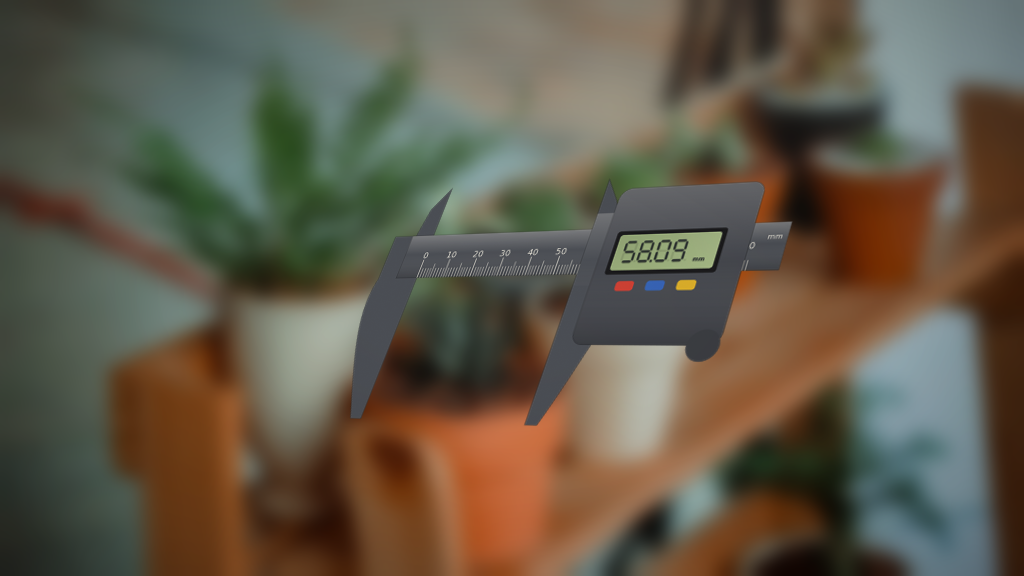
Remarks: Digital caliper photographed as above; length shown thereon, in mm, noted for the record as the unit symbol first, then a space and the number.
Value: mm 58.09
